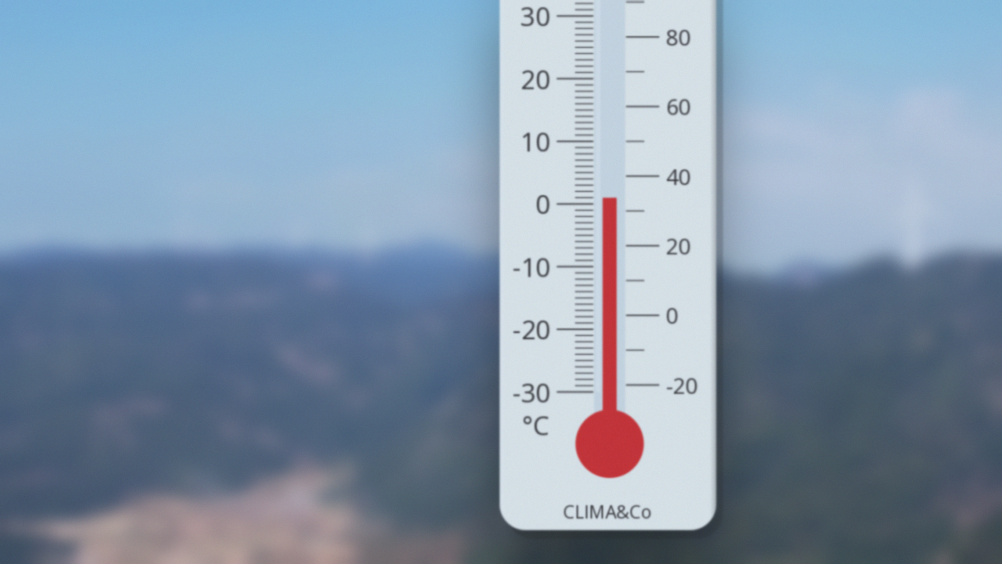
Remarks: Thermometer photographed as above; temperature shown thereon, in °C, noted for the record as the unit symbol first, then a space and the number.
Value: °C 1
